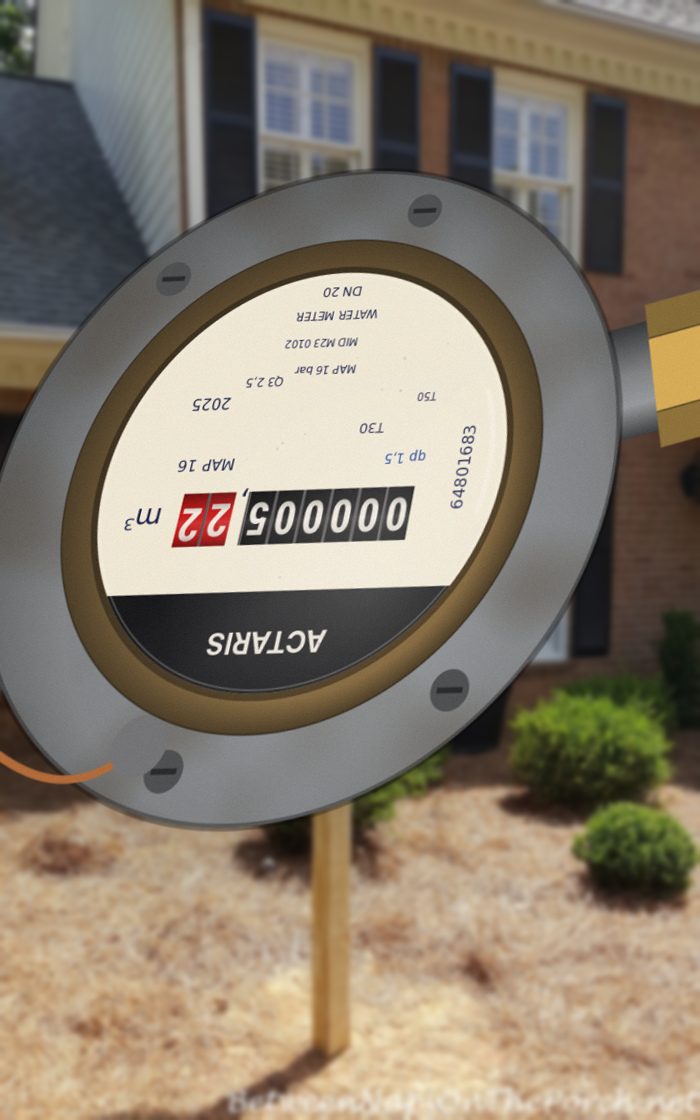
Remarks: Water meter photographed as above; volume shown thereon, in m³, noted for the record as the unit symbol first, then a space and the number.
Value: m³ 5.22
